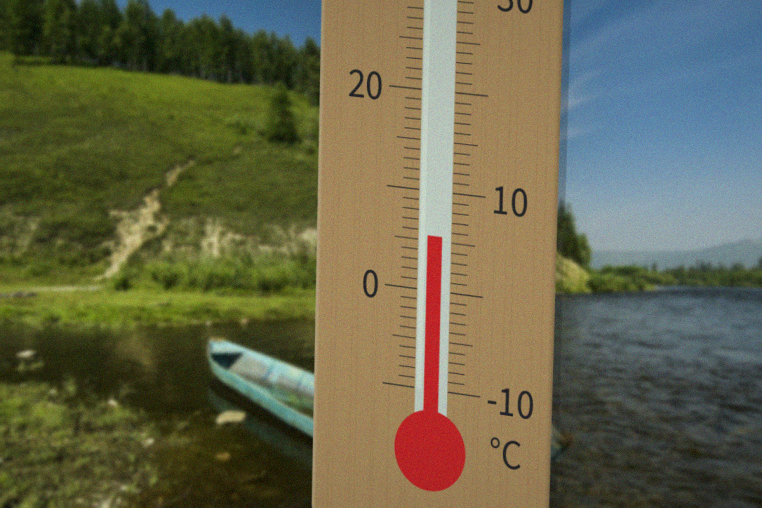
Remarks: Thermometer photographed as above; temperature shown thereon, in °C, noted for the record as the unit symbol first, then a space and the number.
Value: °C 5.5
